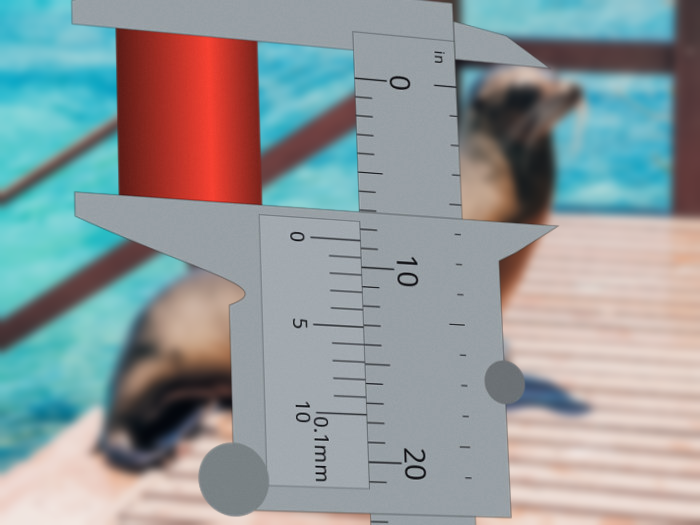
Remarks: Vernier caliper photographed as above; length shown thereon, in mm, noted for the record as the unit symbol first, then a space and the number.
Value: mm 8.6
